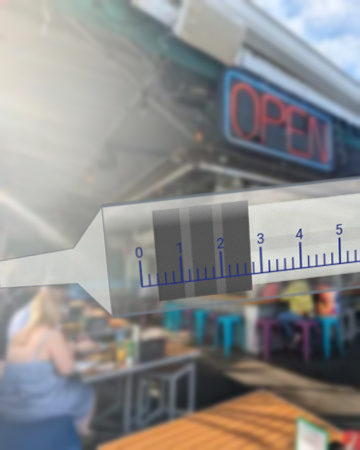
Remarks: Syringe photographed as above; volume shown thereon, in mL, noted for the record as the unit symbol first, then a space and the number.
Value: mL 0.4
